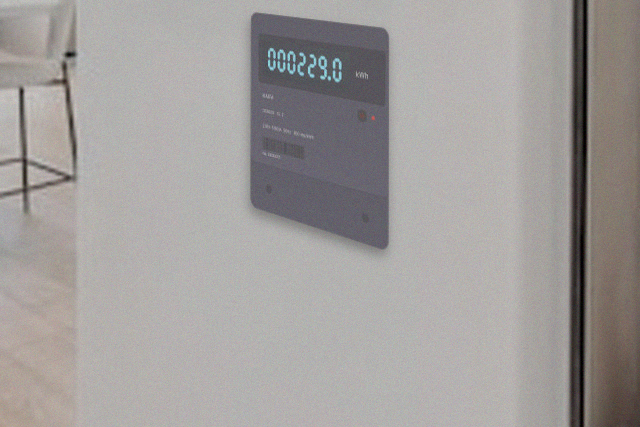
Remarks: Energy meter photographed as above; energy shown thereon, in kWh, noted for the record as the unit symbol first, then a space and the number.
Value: kWh 229.0
